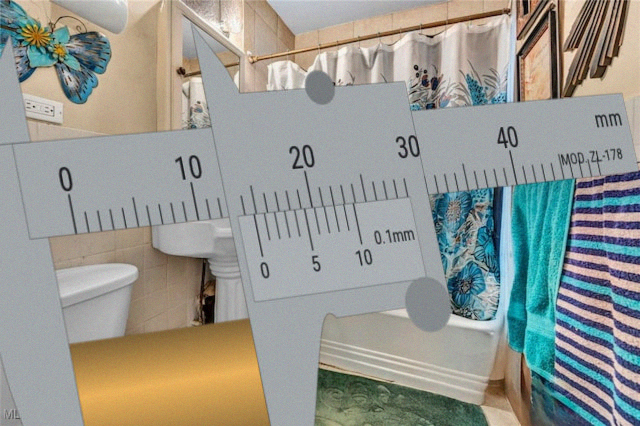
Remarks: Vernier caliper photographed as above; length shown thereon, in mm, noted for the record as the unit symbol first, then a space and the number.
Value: mm 14.8
